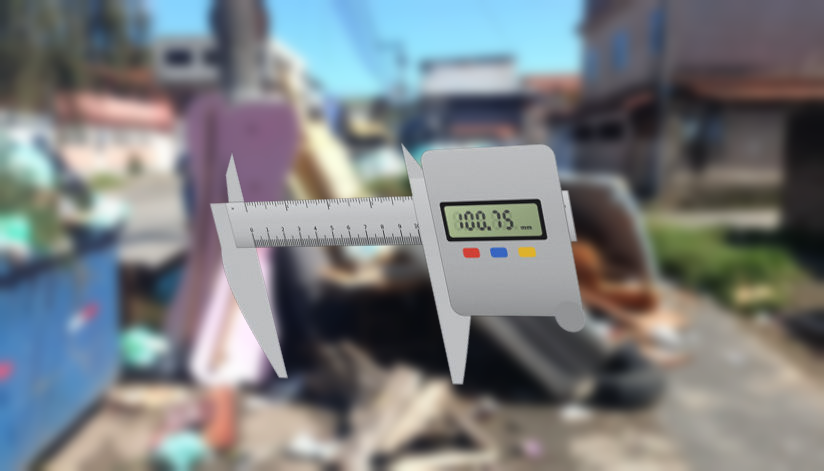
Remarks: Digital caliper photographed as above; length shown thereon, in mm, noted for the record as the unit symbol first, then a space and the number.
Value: mm 100.75
